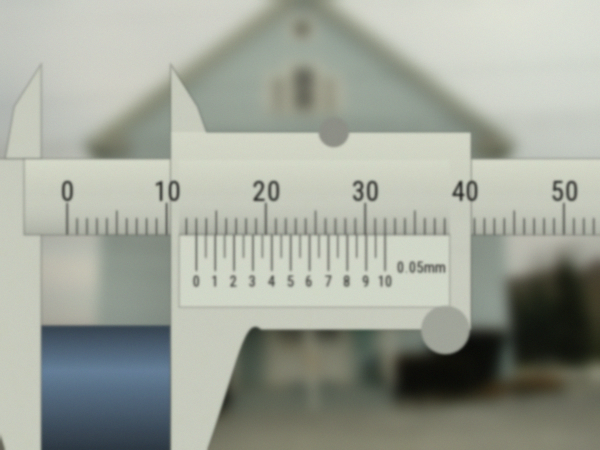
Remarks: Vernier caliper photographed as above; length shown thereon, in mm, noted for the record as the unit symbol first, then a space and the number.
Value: mm 13.0
